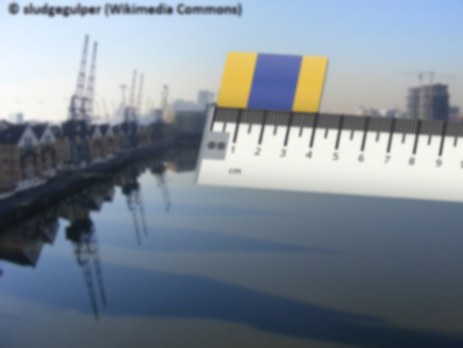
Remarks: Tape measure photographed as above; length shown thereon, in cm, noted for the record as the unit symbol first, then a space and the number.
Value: cm 4
